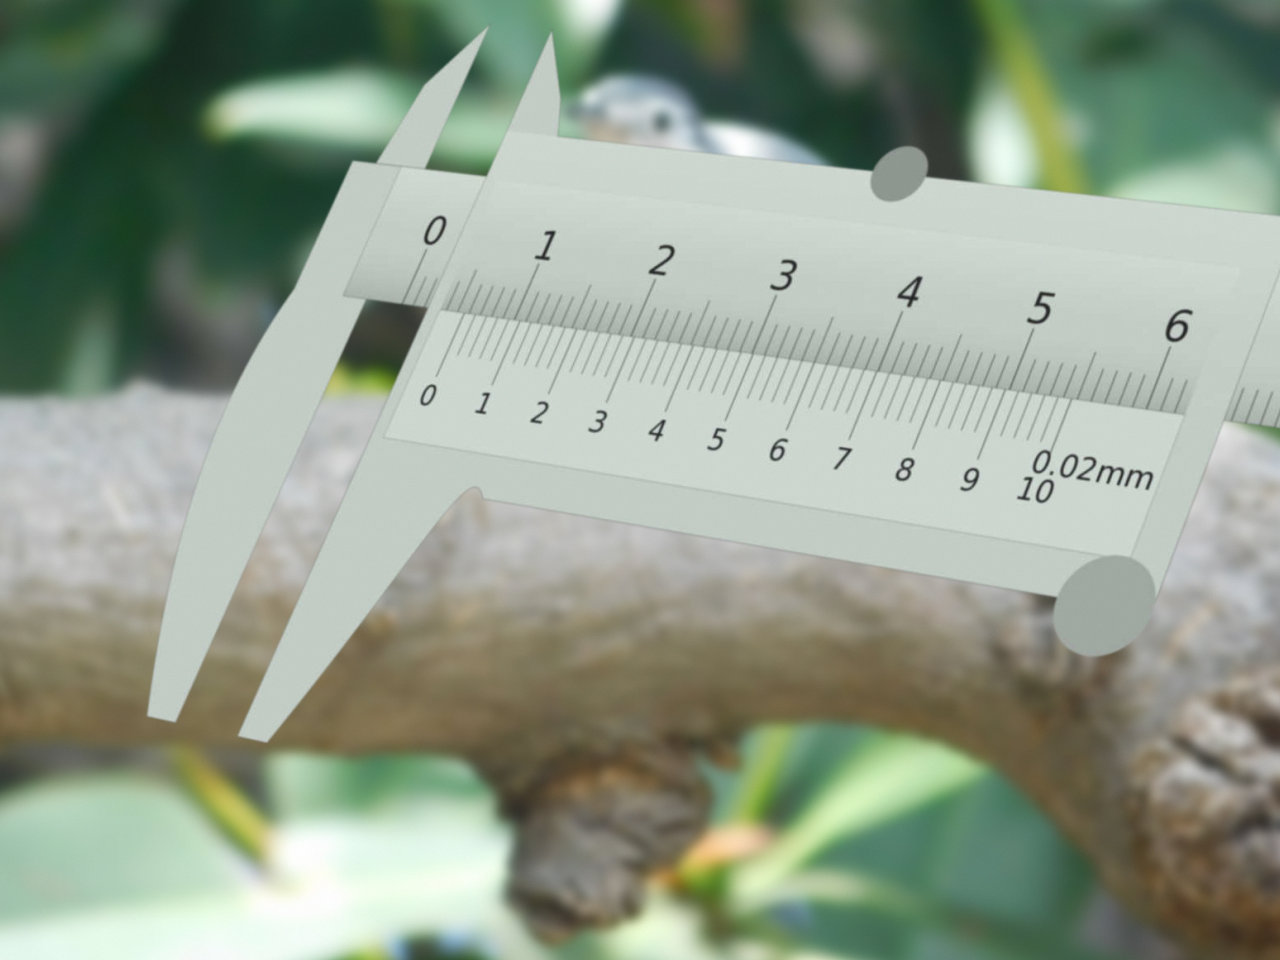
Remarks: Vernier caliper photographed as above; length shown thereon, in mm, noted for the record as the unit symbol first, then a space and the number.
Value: mm 5.6
